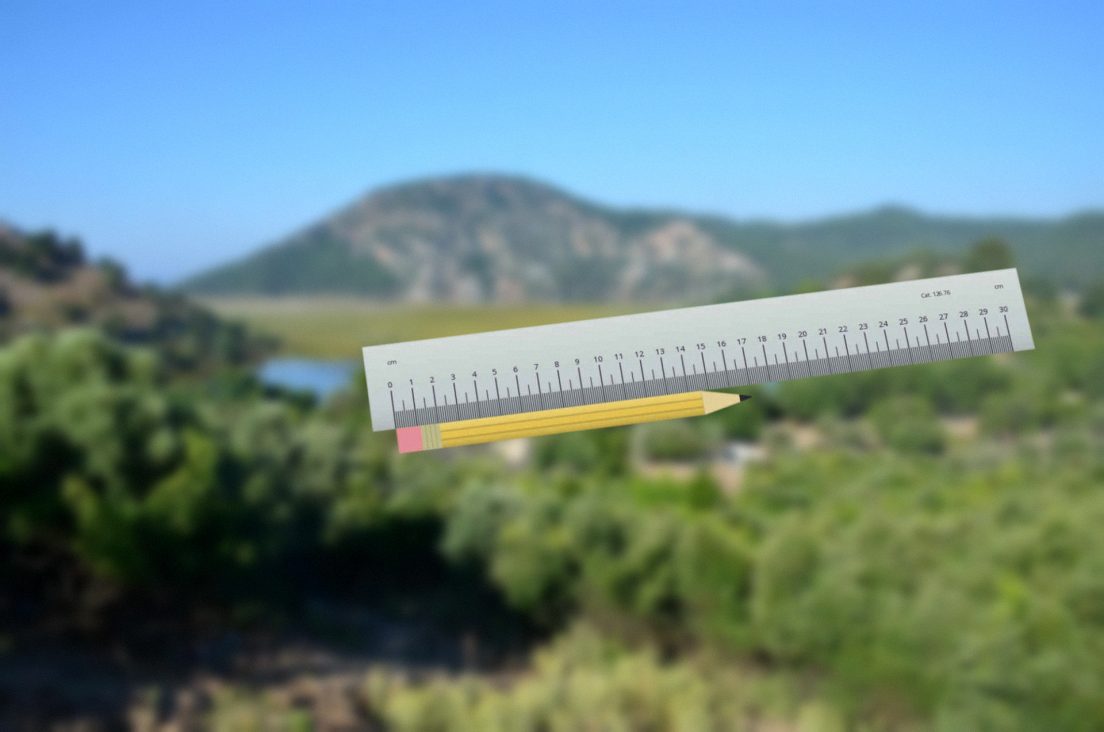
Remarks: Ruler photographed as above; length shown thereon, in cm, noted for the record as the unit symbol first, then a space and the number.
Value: cm 17
